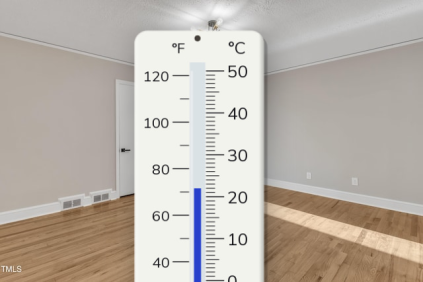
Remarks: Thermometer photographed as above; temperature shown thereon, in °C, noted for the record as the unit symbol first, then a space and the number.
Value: °C 22
